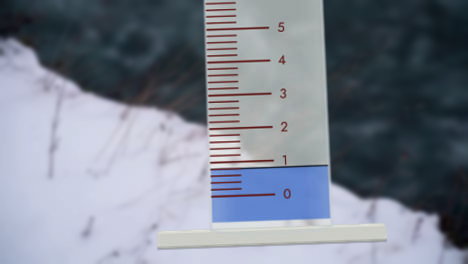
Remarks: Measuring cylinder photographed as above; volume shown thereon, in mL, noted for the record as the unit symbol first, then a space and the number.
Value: mL 0.8
